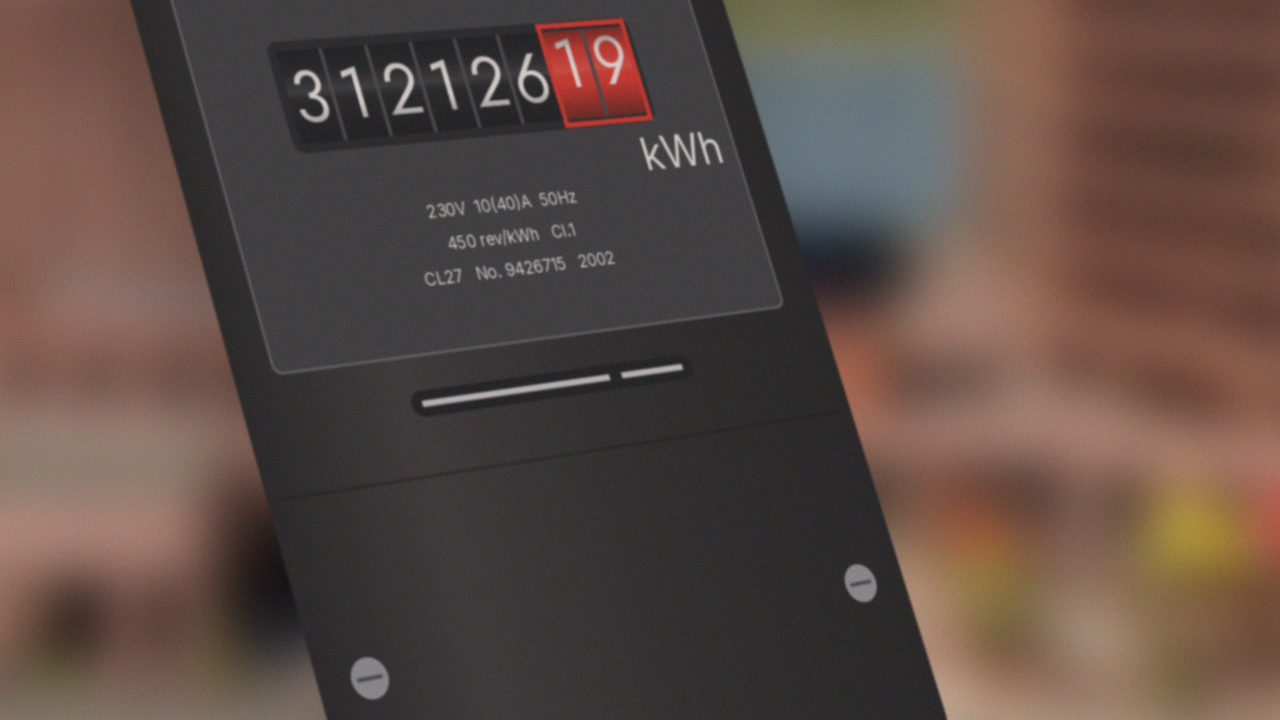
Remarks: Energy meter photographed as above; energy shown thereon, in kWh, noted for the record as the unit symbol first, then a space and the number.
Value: kWh 312126.19
